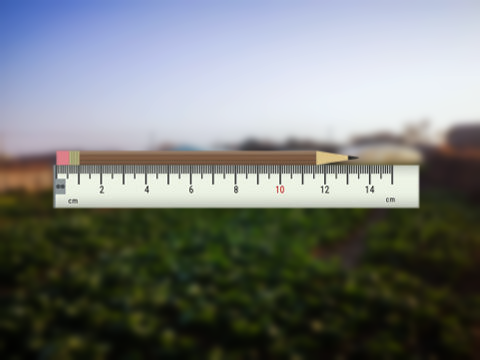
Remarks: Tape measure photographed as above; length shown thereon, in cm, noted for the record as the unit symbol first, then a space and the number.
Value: cm 13.5
